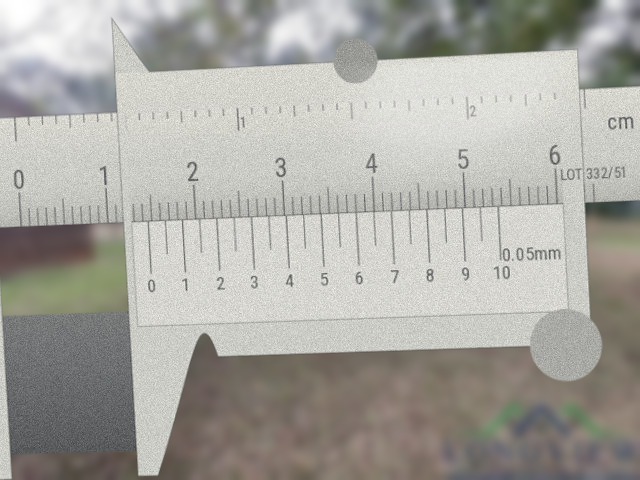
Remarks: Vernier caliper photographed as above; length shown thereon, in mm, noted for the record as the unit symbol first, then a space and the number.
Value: mm 14.6
